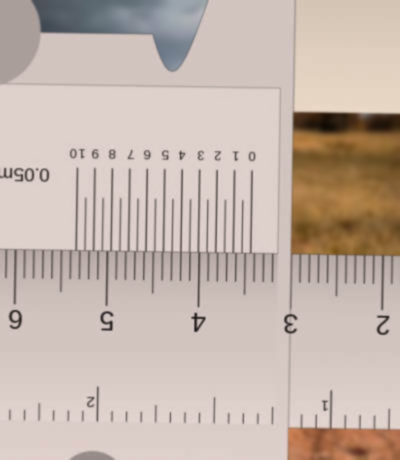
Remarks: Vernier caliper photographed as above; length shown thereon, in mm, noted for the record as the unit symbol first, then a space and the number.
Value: mm 34.4
